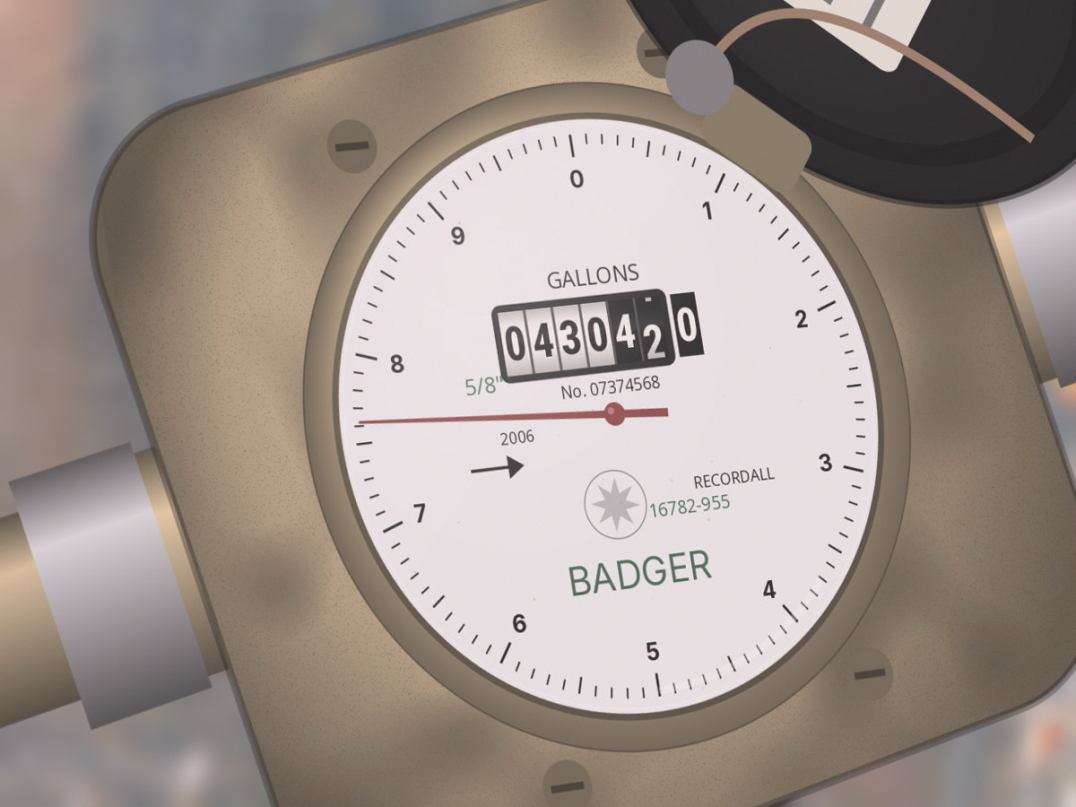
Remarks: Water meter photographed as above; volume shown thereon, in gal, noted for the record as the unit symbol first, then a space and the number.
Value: gal 430417.6
